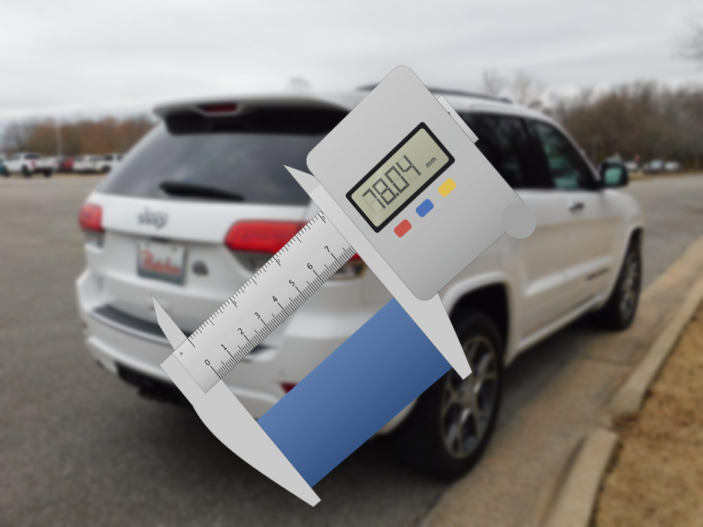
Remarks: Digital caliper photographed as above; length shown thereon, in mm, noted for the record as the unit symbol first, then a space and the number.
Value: mm 78.04
